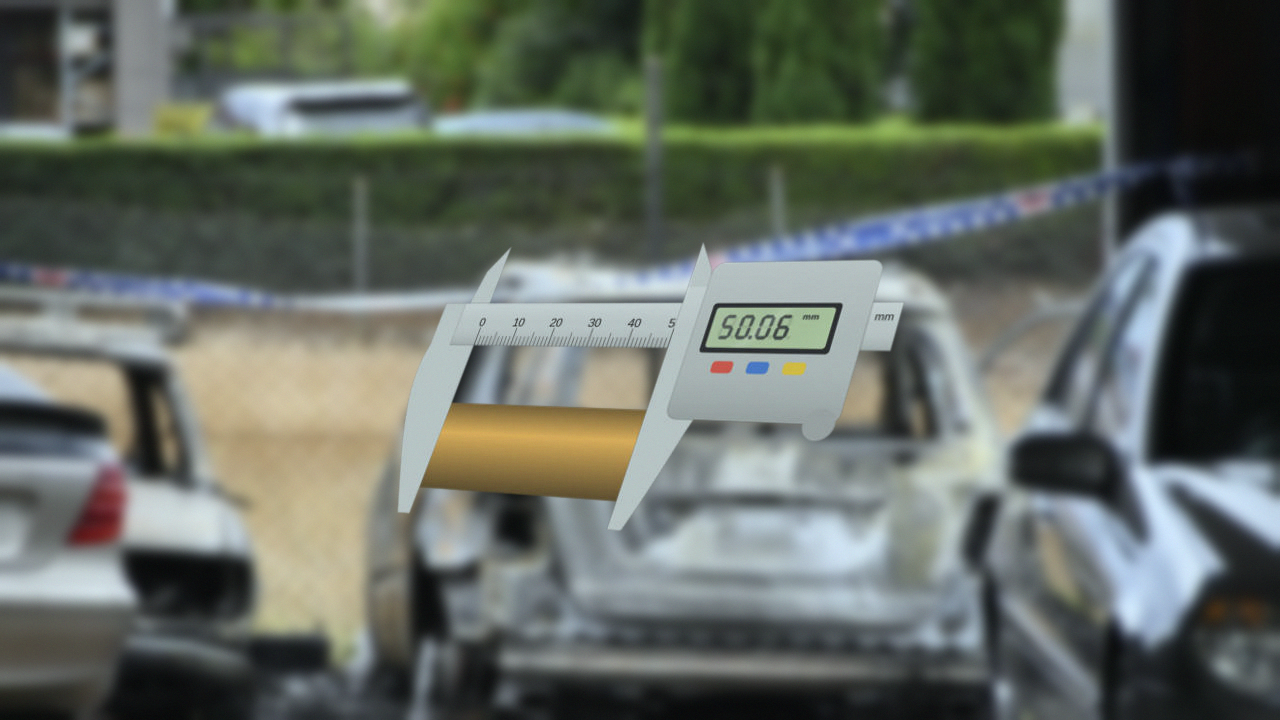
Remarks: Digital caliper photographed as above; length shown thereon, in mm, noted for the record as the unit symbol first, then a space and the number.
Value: mm 50.06
